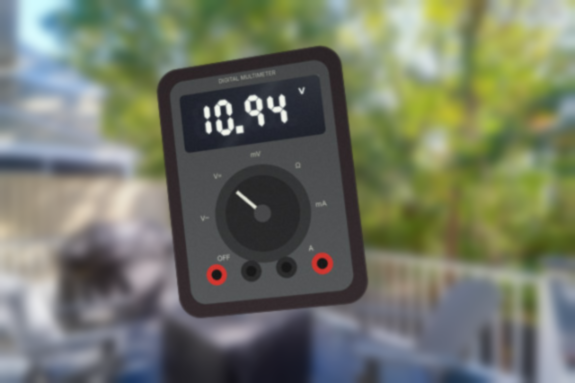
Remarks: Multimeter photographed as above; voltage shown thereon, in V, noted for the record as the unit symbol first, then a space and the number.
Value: V 10.94
